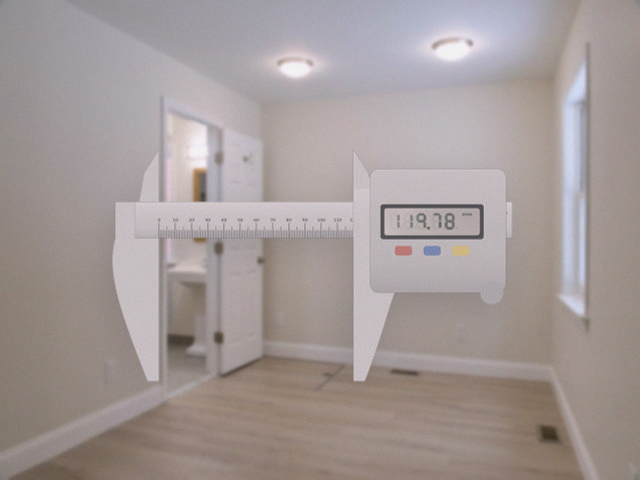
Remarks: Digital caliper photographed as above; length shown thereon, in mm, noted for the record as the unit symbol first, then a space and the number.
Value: mm 119.78
